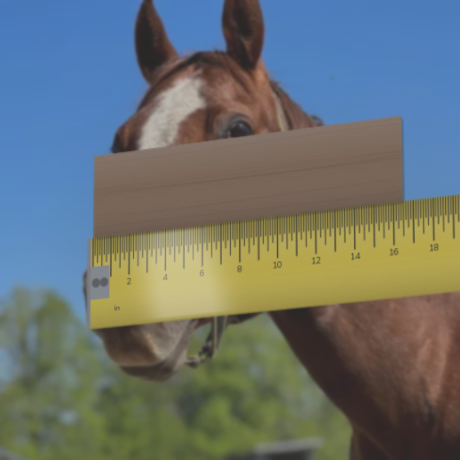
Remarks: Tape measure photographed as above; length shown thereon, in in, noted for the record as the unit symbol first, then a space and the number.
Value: in 16.5
